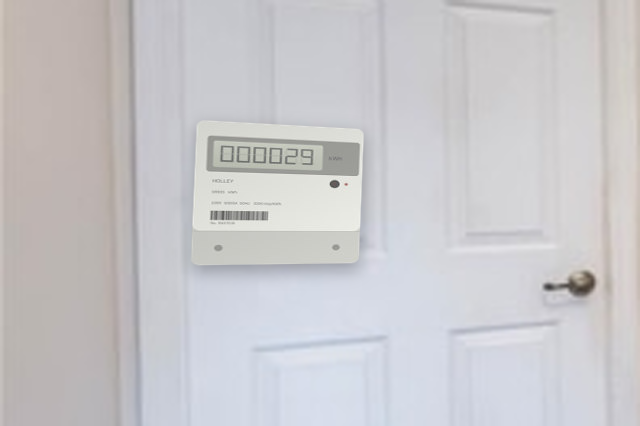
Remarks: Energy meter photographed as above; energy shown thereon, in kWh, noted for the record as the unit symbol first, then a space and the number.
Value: kWh 29
